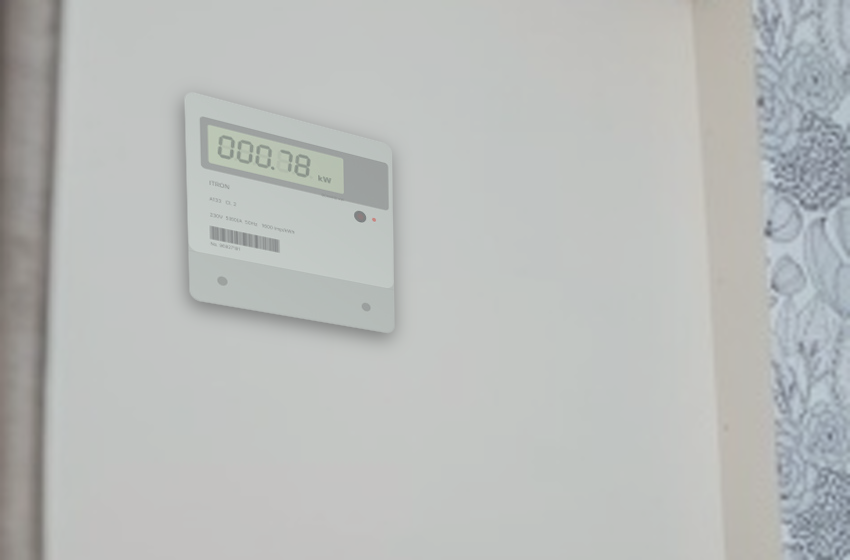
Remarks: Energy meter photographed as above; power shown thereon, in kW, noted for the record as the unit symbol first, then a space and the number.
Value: kW 0.78
